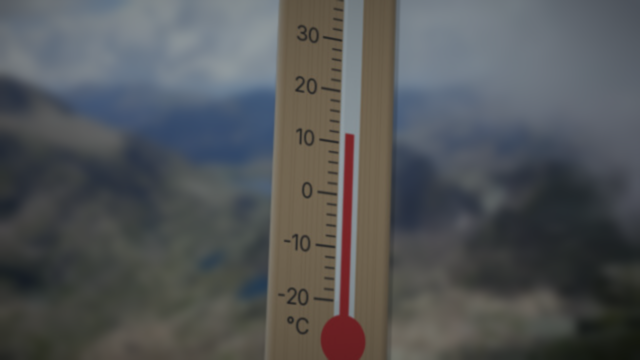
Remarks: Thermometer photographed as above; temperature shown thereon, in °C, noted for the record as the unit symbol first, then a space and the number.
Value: °C 12
